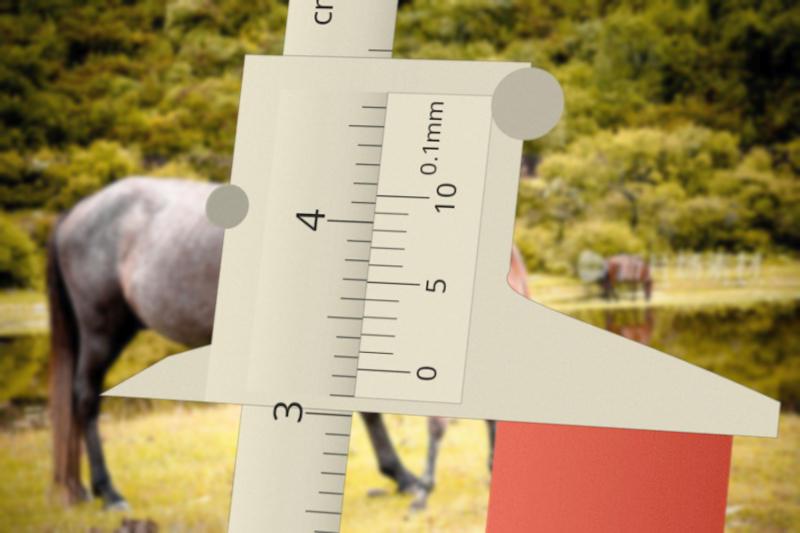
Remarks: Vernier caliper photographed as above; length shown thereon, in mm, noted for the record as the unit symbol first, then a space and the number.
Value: mm 32.4
